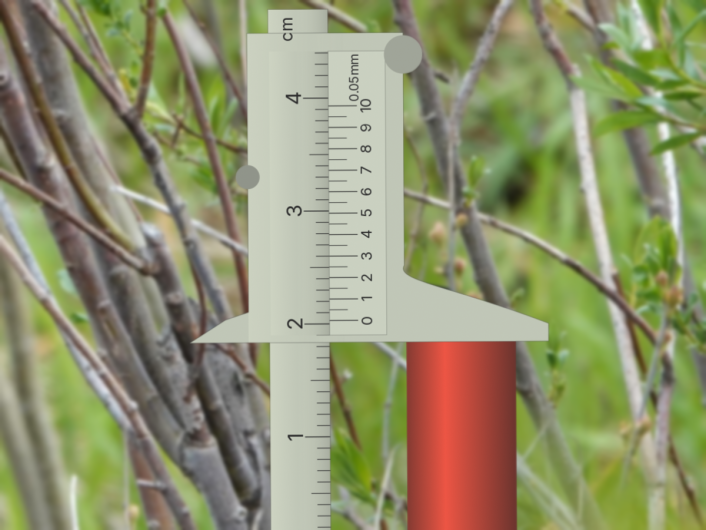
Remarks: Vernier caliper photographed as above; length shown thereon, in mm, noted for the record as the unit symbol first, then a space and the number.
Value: mm 20.3
